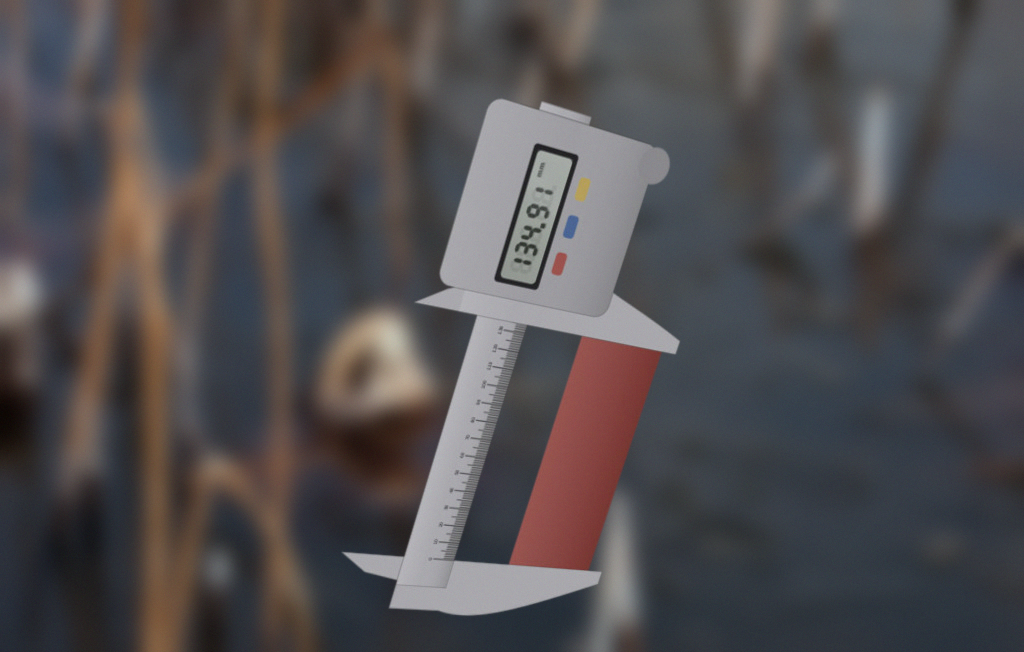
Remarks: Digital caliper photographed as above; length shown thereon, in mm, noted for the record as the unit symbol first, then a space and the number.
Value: mm 134.91
